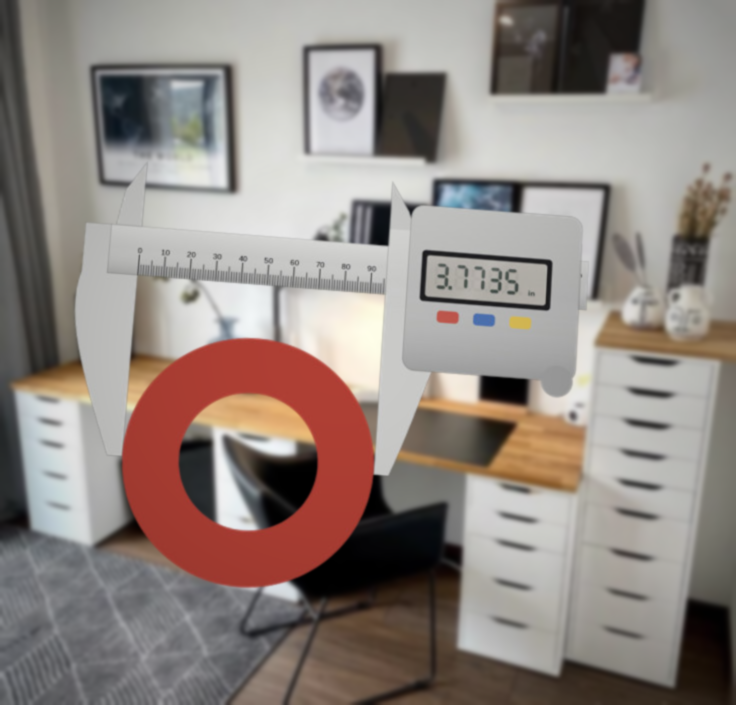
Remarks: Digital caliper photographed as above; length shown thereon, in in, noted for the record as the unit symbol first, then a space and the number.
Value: in 3.7735
